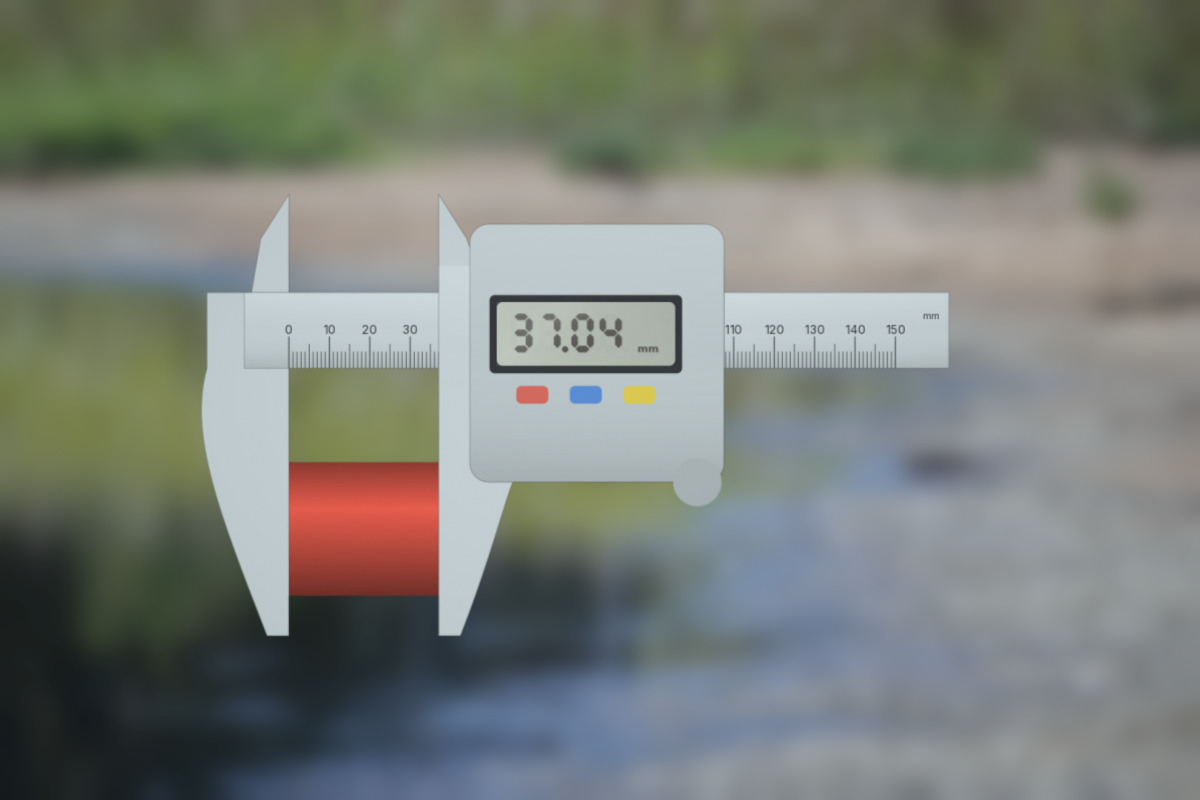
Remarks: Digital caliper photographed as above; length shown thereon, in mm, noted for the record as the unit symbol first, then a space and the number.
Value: mm 37.04
